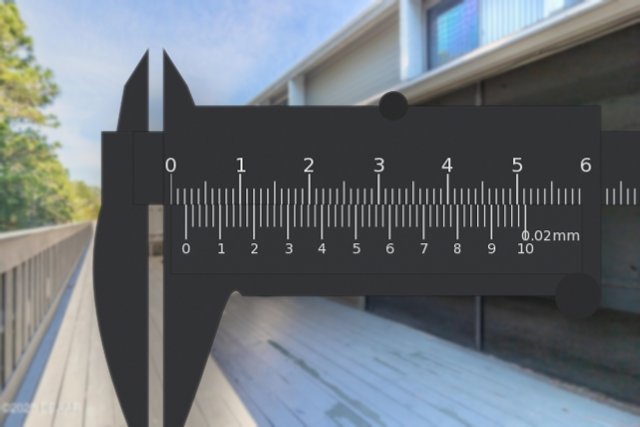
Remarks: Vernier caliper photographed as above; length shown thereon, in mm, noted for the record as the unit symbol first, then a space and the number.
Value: mm 2.2
